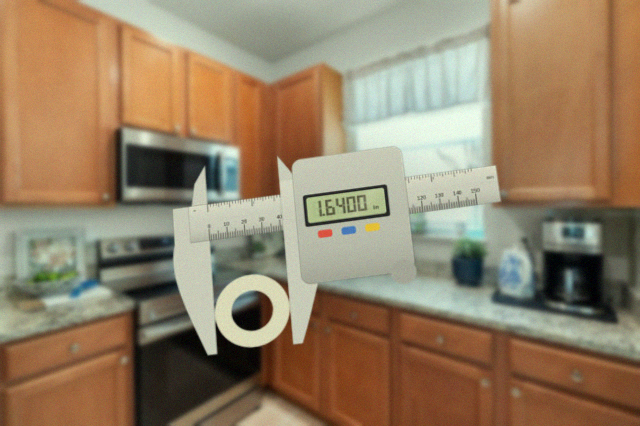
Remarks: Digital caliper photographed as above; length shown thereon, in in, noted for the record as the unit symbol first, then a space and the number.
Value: in 1.6400
